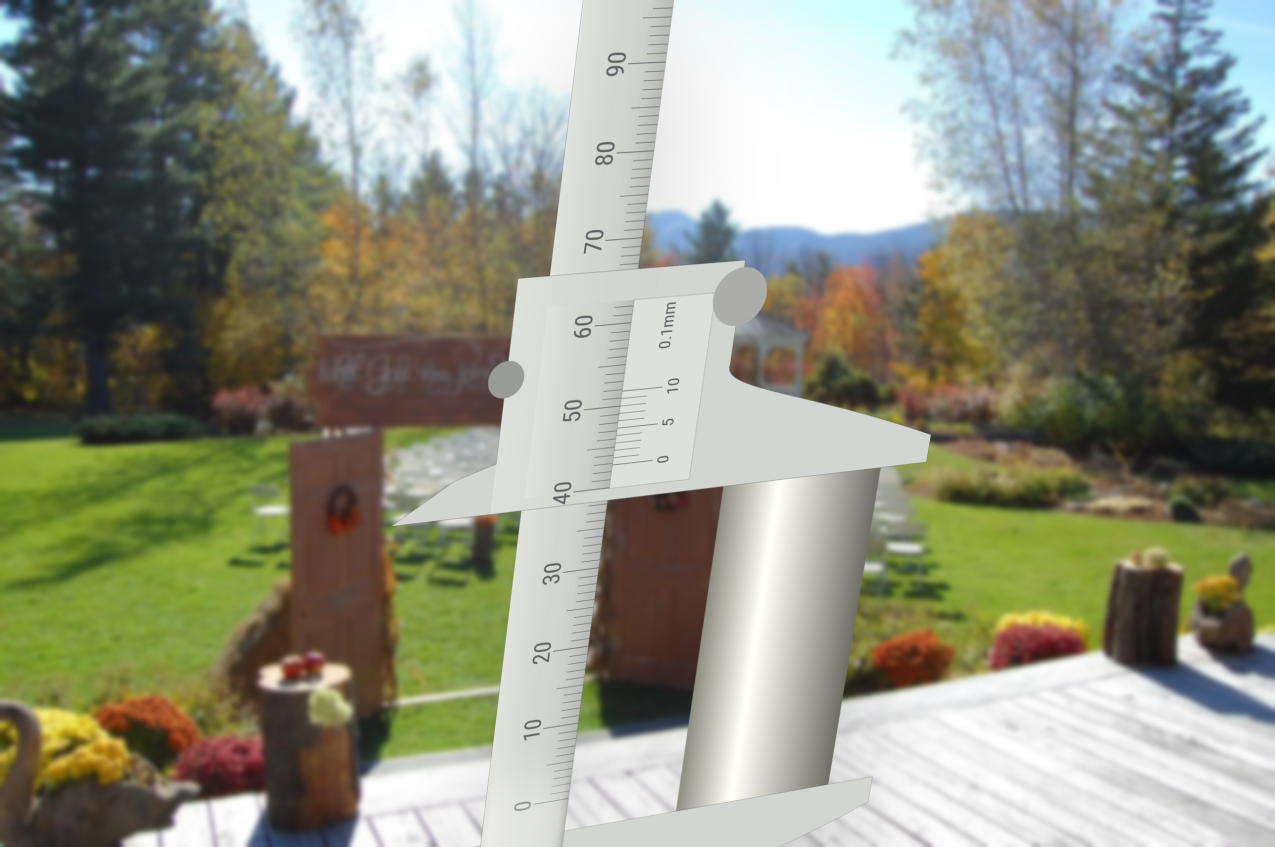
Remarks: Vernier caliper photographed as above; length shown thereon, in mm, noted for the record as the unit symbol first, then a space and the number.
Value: mm 42.8
